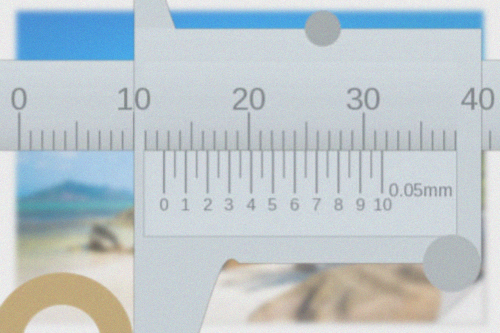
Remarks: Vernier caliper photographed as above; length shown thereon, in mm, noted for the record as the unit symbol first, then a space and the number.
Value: mm 12.6
